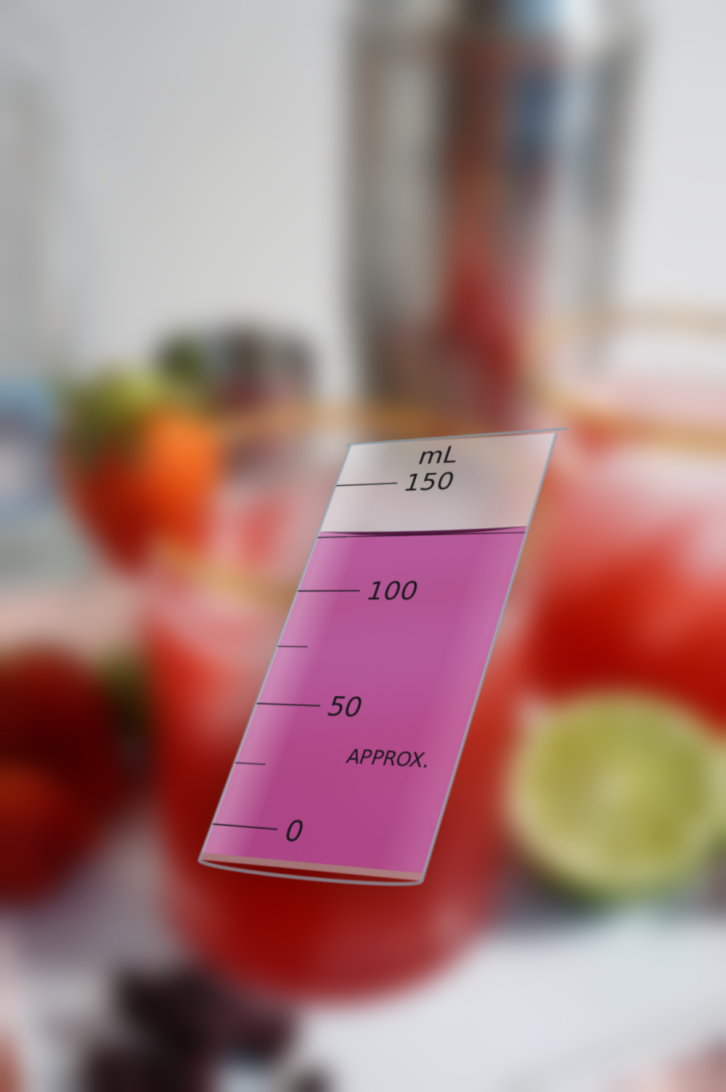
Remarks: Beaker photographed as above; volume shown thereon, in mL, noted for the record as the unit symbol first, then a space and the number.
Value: mL 125
